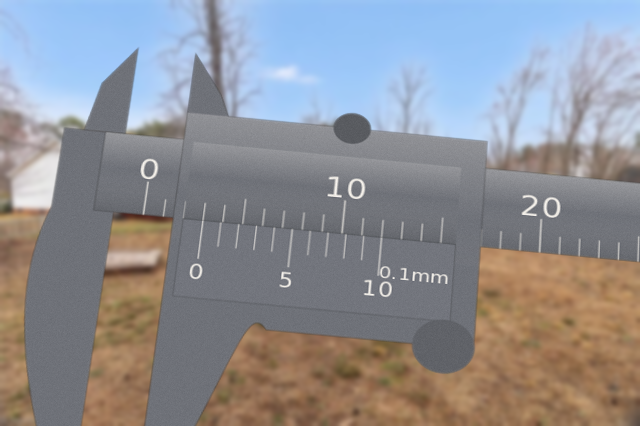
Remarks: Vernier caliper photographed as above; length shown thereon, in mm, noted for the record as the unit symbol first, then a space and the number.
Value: mm 3.0
